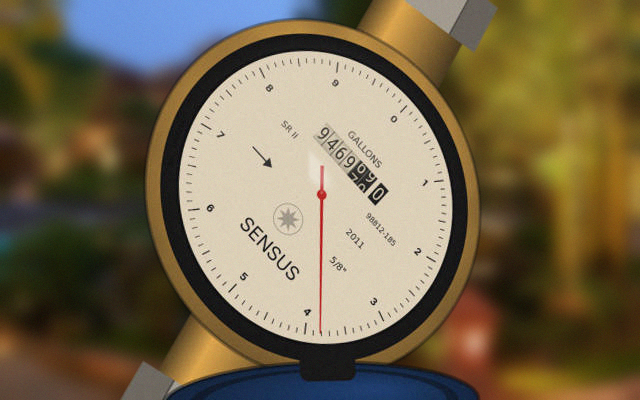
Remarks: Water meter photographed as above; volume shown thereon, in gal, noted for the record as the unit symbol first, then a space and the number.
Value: gal 9469693.8
